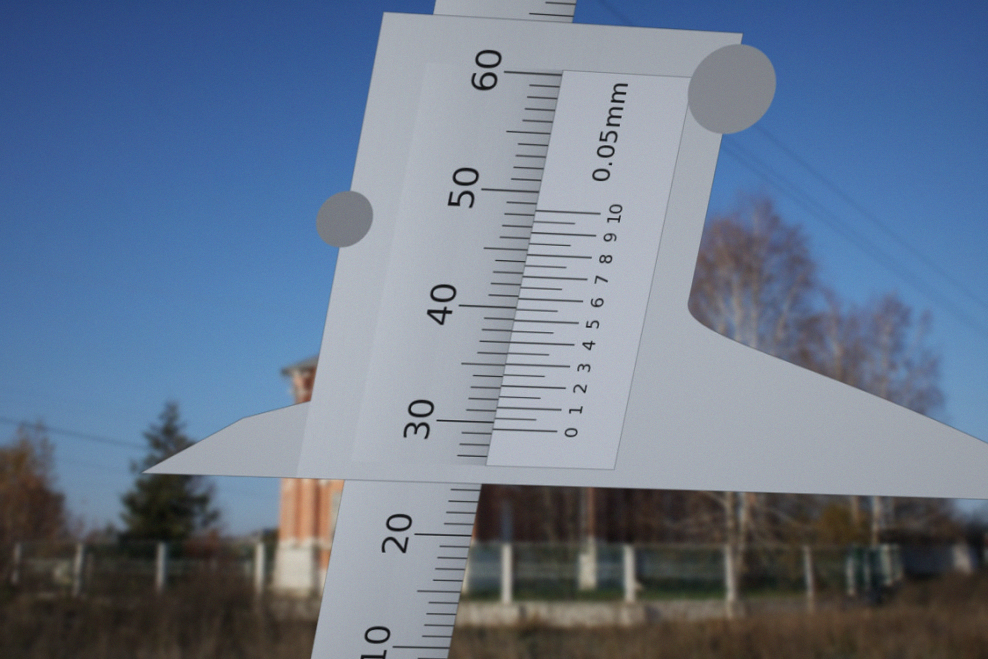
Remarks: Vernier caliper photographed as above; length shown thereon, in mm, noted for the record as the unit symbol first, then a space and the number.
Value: mm 29.4
